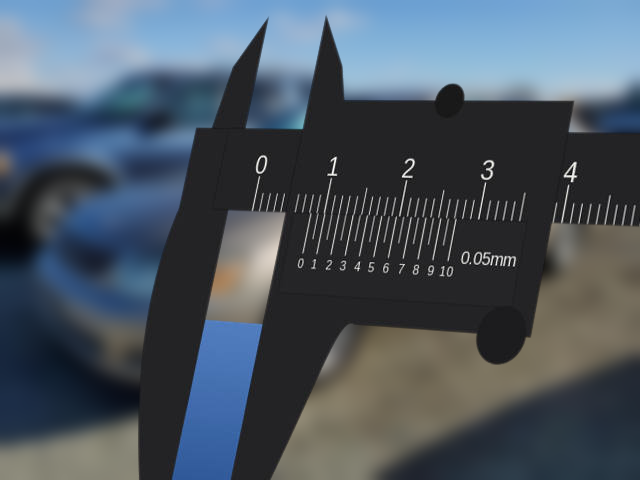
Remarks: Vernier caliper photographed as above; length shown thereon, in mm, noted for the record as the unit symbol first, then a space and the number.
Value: mm 8.2
